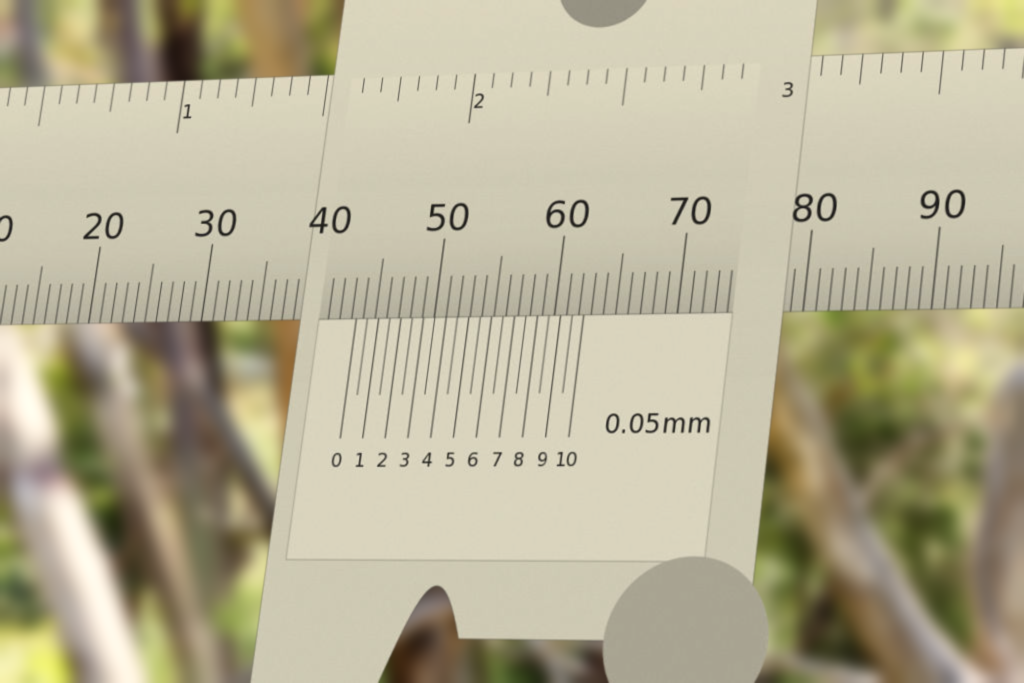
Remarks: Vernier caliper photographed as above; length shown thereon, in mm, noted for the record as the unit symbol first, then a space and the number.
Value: mm 43.4
